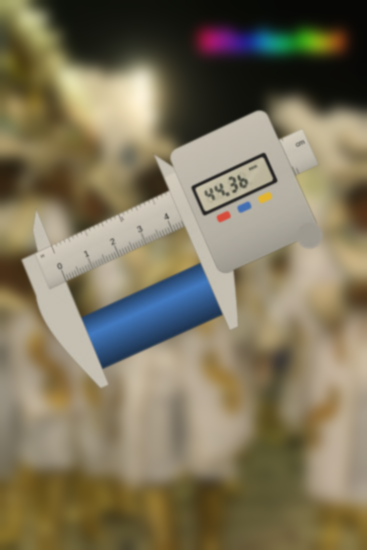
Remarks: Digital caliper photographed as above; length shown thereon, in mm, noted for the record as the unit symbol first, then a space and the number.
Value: mm 44.36
